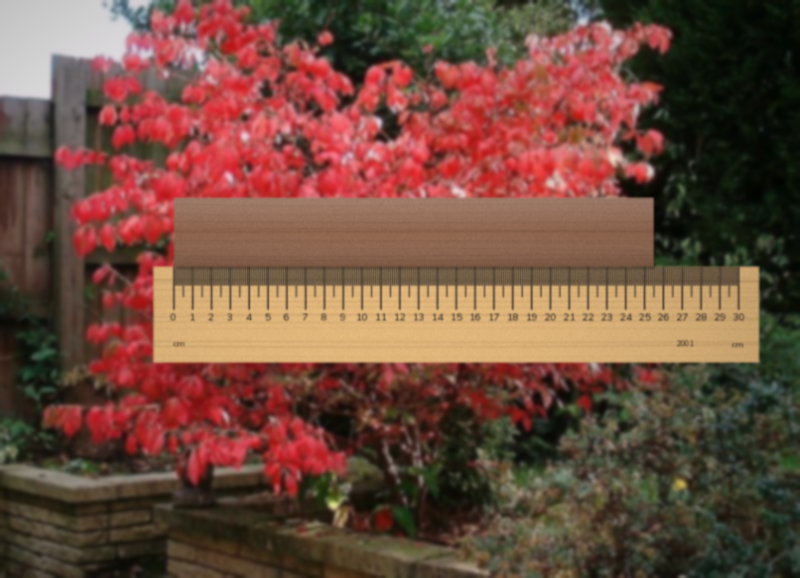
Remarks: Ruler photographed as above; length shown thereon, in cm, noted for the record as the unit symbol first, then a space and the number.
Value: cm 25.5
